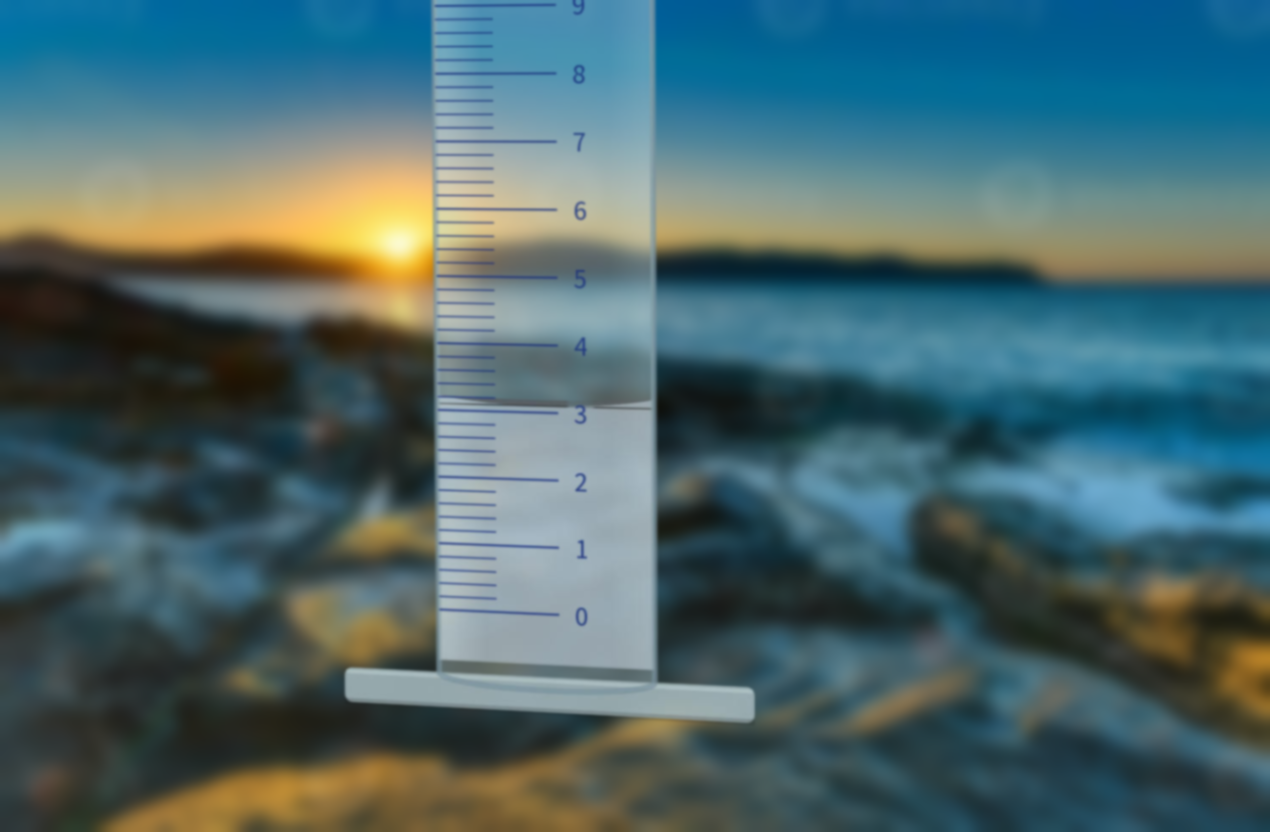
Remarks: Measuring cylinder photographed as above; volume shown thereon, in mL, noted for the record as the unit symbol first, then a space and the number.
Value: mL 3.1
